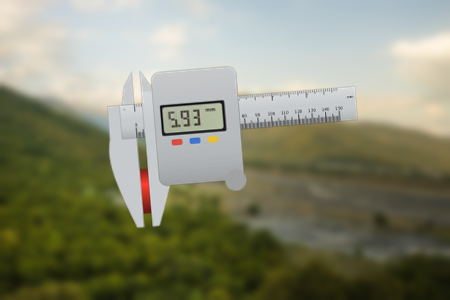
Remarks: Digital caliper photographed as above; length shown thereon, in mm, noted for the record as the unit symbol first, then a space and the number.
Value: mm 5.93
